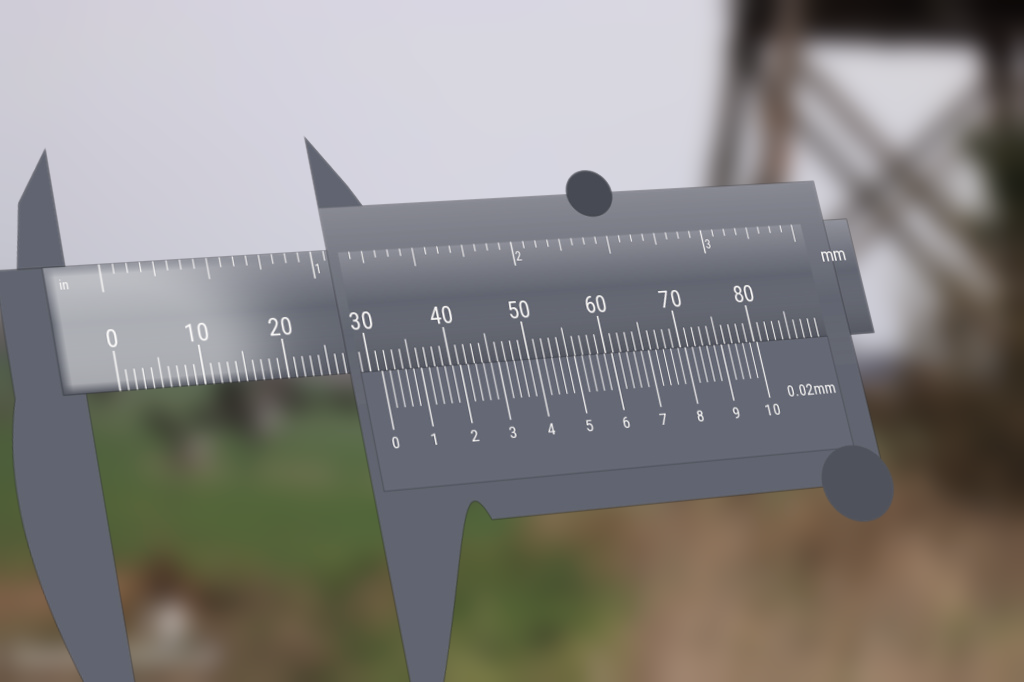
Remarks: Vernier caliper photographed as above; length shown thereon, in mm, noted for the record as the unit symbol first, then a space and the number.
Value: mm 31.4
